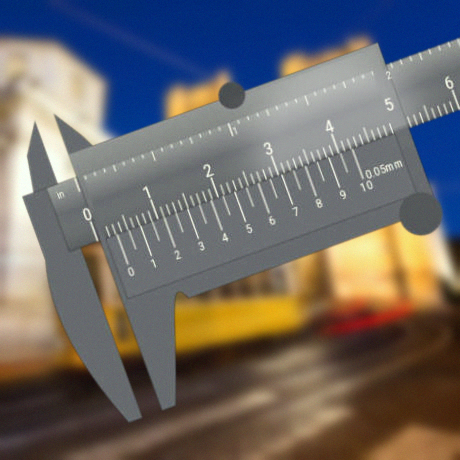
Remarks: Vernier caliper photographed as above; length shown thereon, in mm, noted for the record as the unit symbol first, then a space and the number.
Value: mm 3.2
